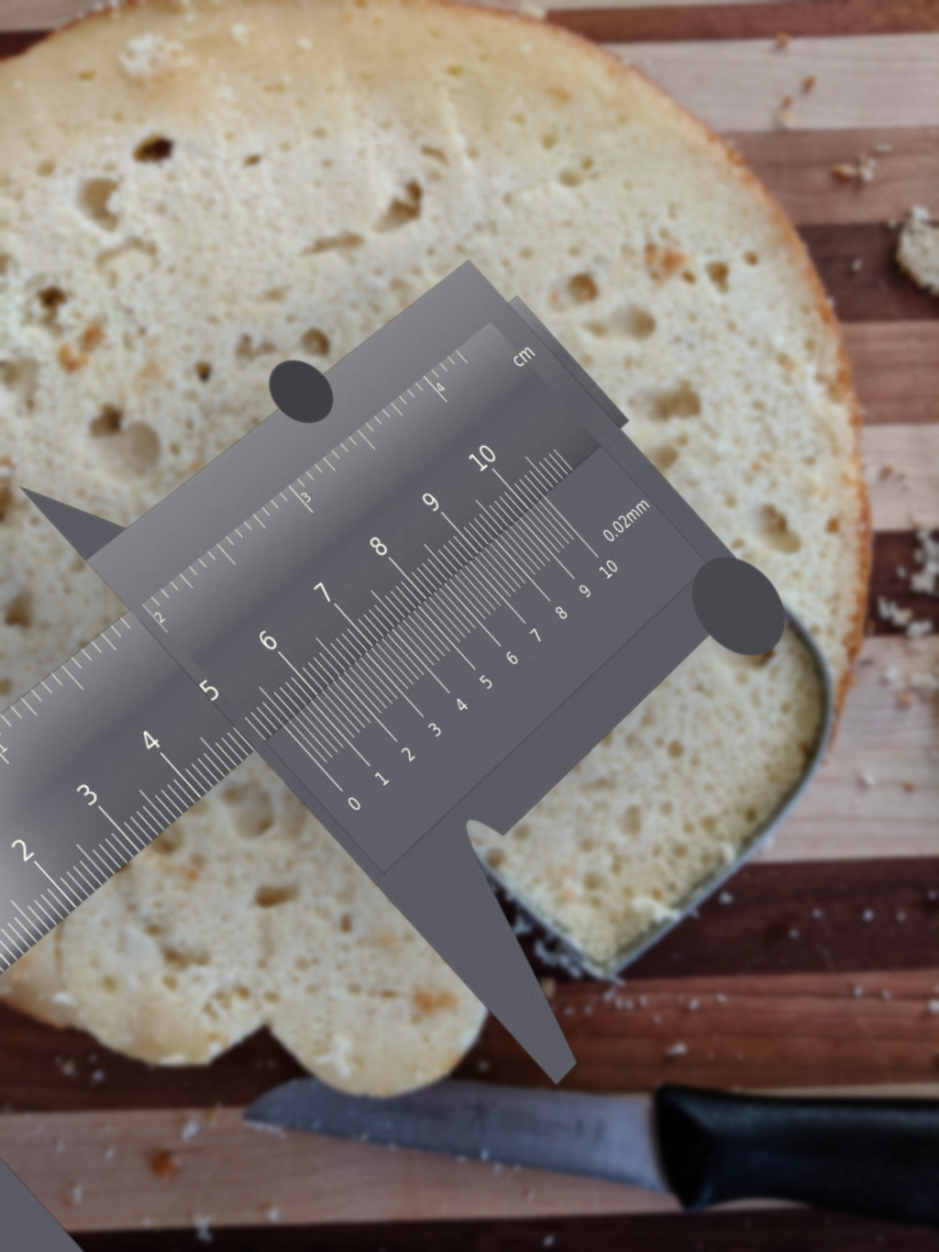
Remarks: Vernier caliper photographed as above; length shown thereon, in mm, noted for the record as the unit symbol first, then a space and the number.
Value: mm 54.0
